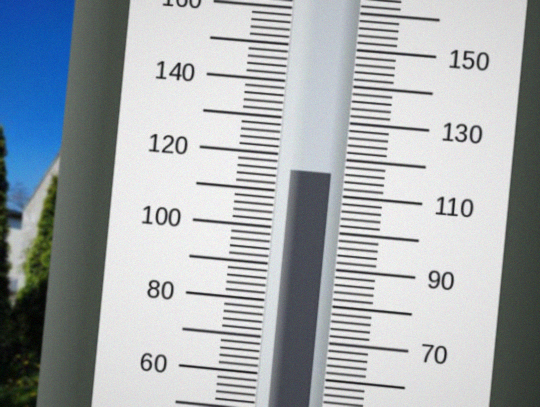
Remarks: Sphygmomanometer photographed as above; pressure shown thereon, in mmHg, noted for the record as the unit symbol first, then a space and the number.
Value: mmHg 116
